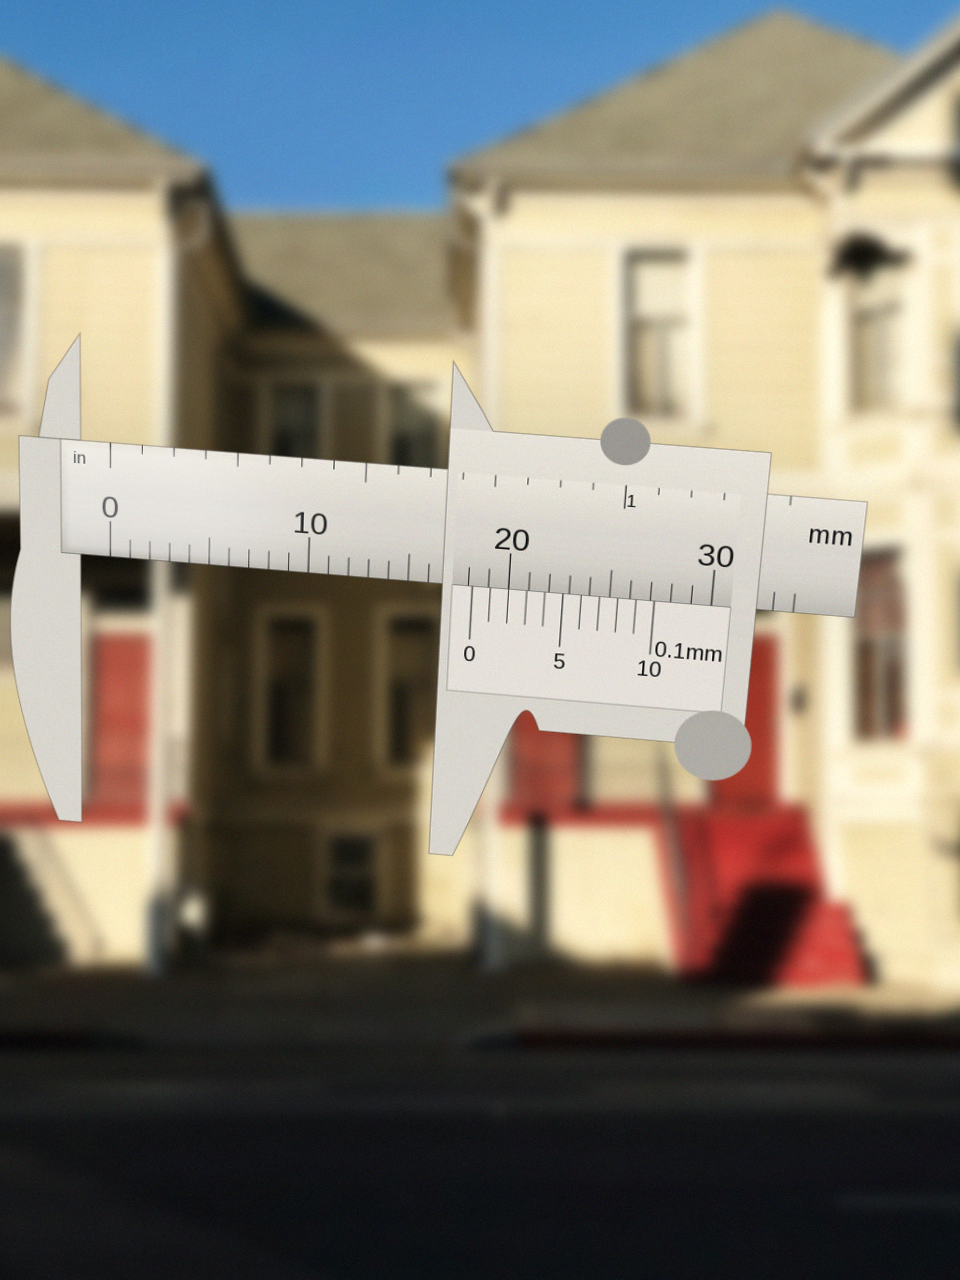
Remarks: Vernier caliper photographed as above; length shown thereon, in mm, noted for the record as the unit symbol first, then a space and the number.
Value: mm 18.2
